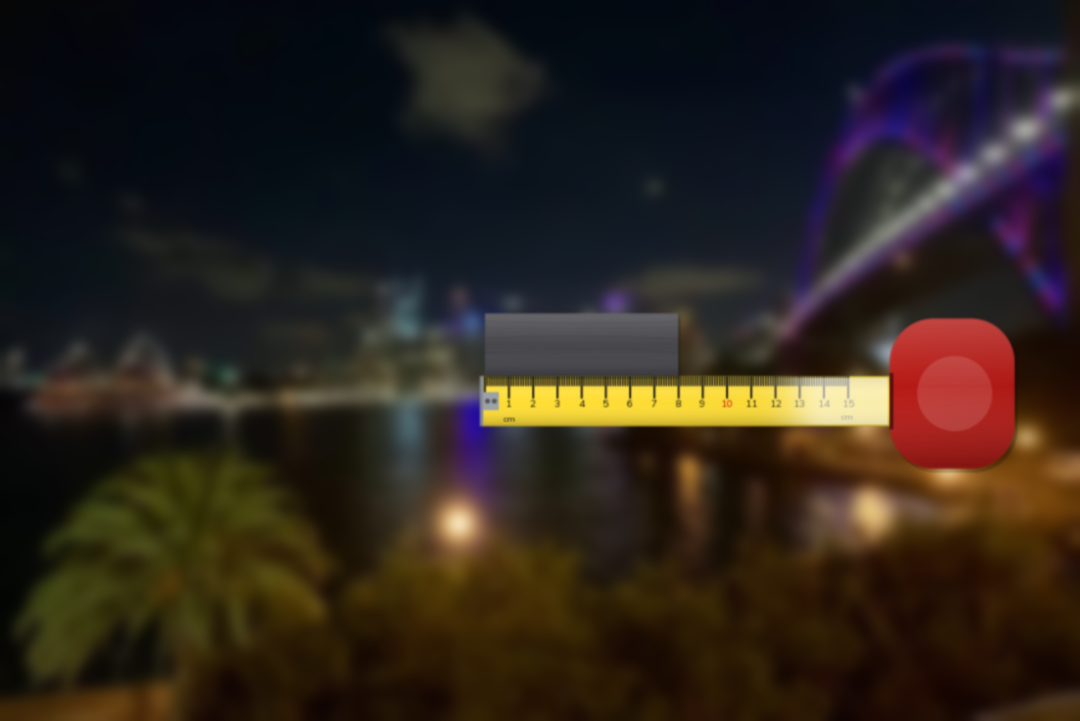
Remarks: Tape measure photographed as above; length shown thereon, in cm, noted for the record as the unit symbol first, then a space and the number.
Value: cm 8
